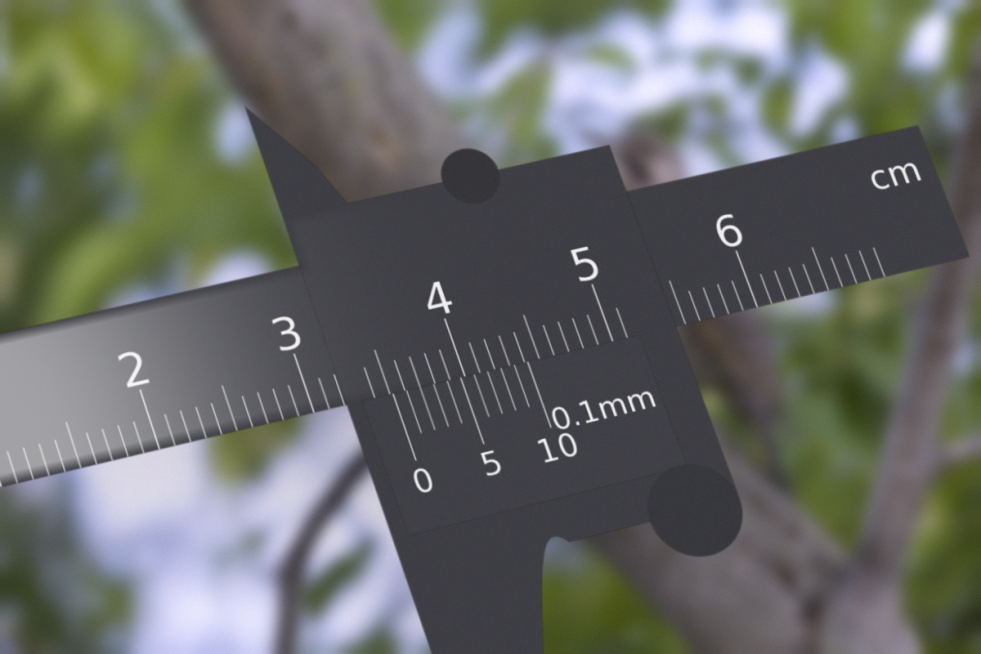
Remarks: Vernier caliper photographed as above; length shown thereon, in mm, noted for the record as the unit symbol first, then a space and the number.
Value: mm 35.2
